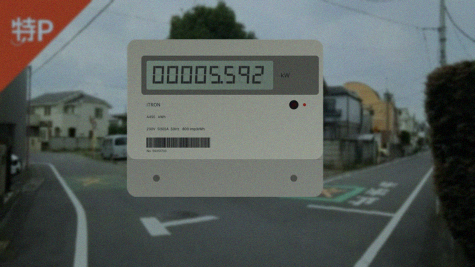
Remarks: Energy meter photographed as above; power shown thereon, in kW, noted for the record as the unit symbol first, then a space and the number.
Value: kW 5.592
